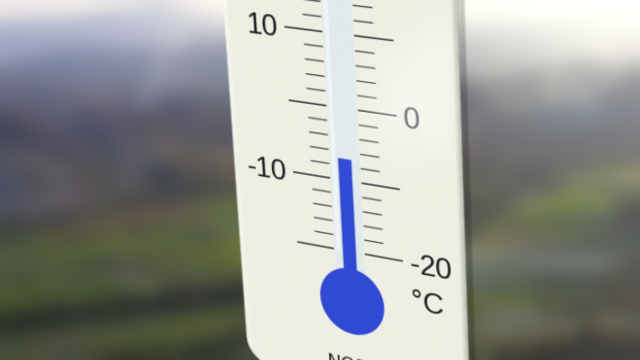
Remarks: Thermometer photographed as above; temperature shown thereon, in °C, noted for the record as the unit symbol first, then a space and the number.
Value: °C -7
